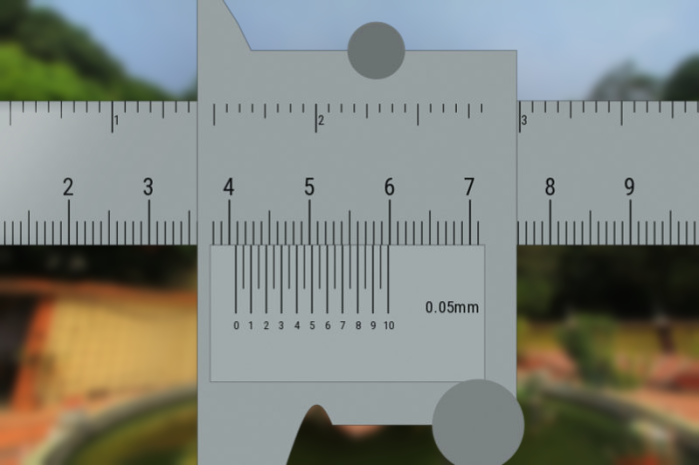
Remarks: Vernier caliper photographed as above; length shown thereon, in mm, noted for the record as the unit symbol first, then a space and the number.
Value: mm 40.8
